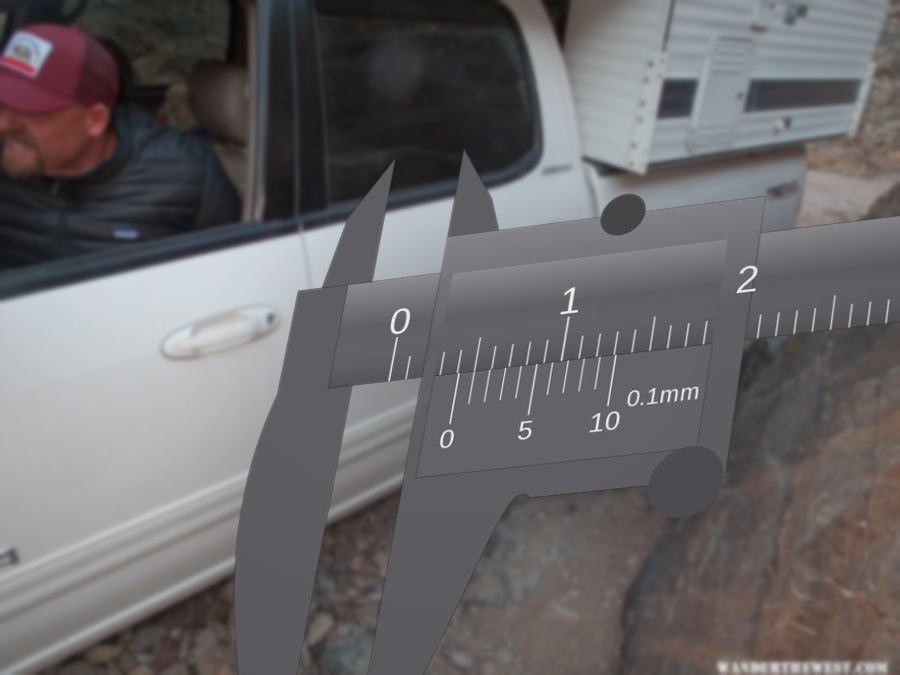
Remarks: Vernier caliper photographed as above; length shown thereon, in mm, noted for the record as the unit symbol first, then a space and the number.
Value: mm 4.1
